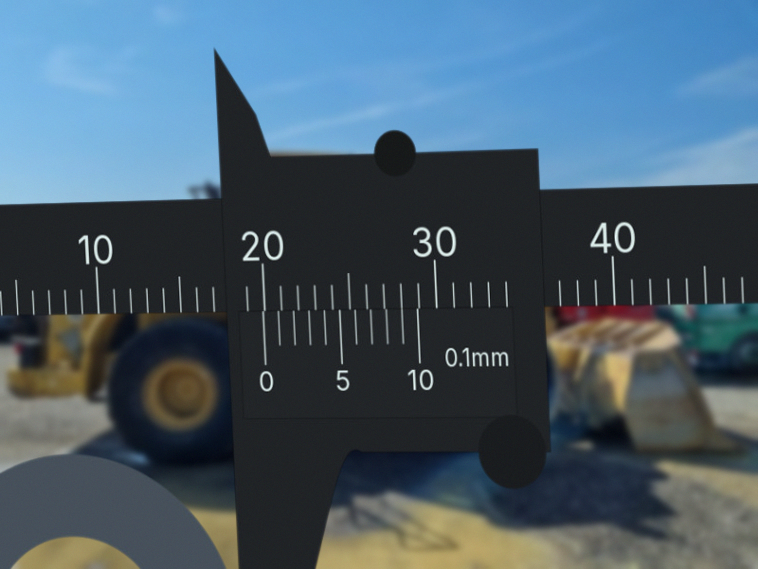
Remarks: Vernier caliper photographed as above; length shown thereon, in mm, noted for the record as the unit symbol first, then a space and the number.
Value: mm 19.9
